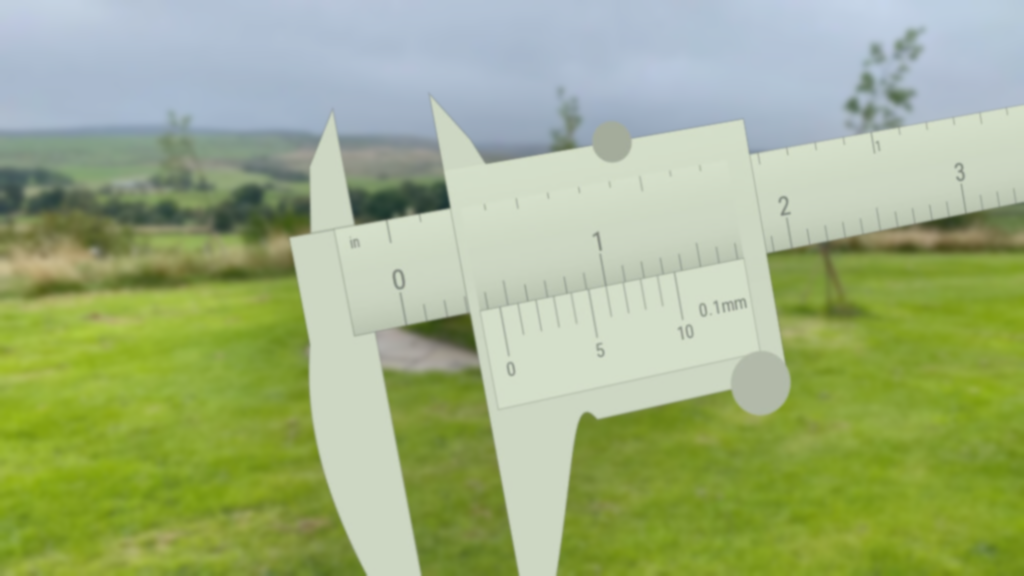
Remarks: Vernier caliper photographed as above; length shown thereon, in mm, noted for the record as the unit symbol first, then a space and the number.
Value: mm 4.6
